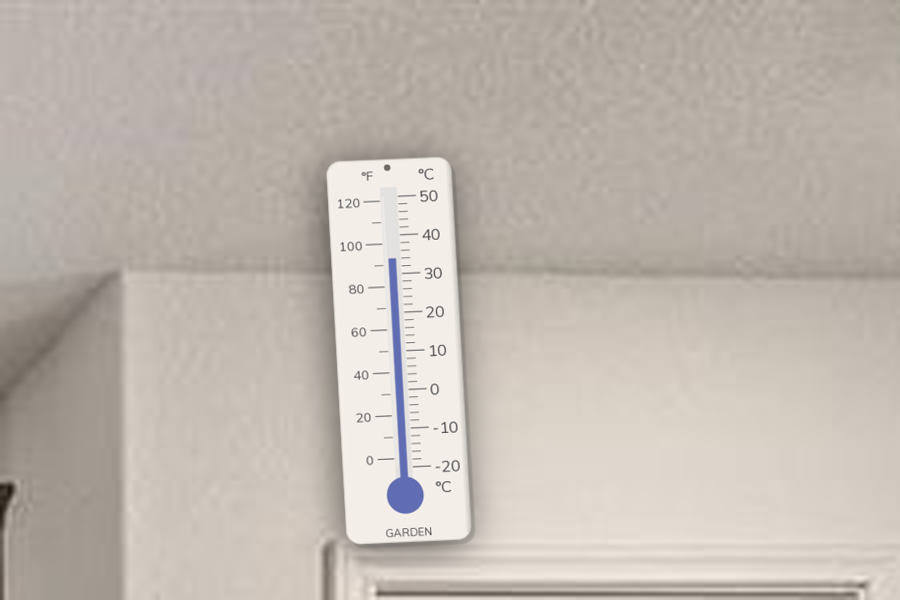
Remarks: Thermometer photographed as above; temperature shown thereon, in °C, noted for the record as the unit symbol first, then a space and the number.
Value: °C 34
